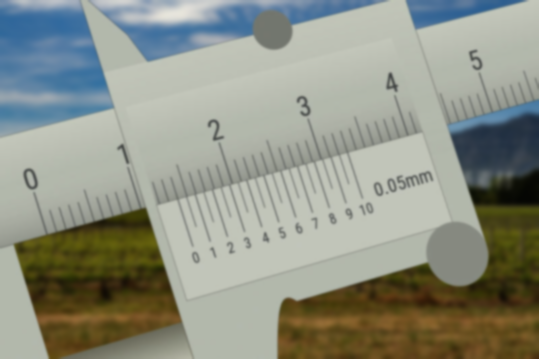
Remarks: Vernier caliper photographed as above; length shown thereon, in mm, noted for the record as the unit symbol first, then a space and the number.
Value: mm 14.0
